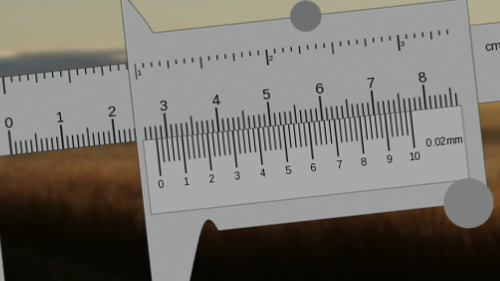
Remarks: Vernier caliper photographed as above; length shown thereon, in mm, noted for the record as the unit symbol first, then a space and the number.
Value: mm 28.0
